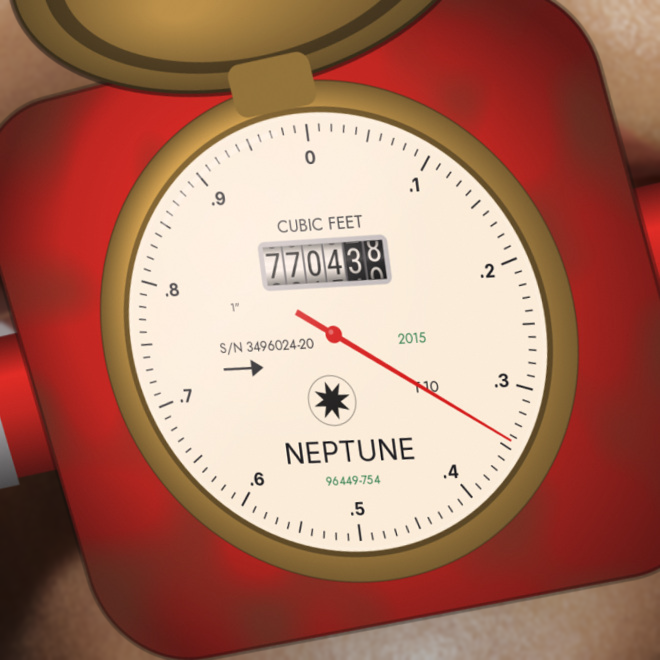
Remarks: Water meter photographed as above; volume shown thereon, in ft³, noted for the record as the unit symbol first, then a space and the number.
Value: ft³ 770438.34
